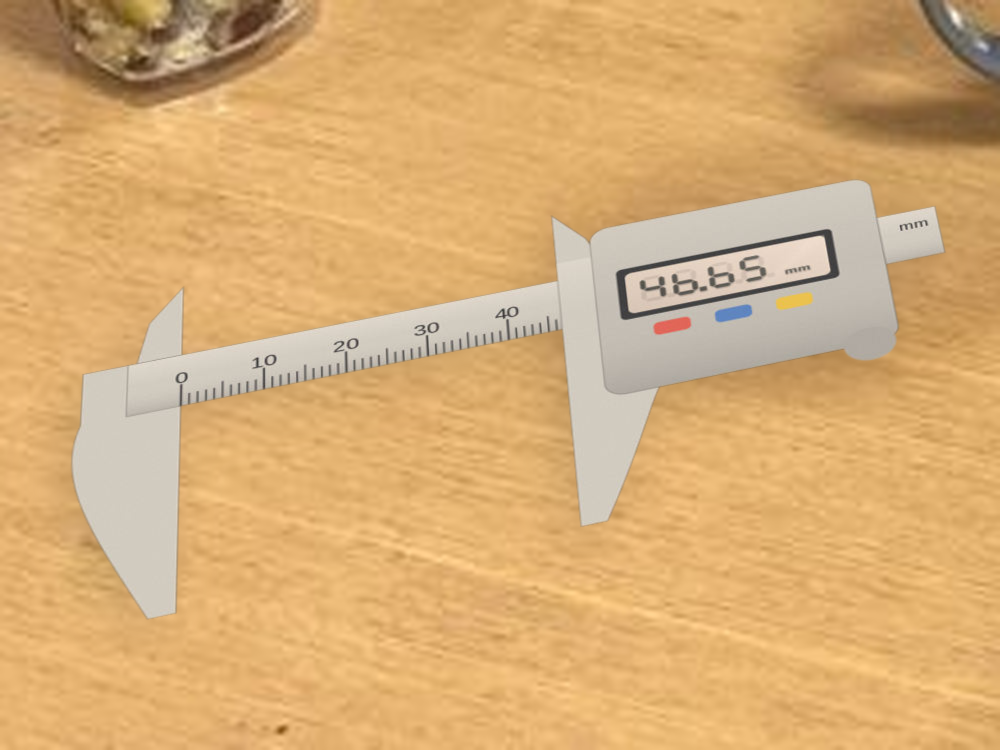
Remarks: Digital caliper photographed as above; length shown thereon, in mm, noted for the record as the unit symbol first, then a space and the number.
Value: mm 46.65
